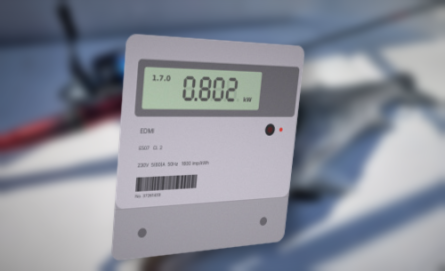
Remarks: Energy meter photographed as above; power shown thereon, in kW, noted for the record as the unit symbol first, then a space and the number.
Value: kW 0.802
